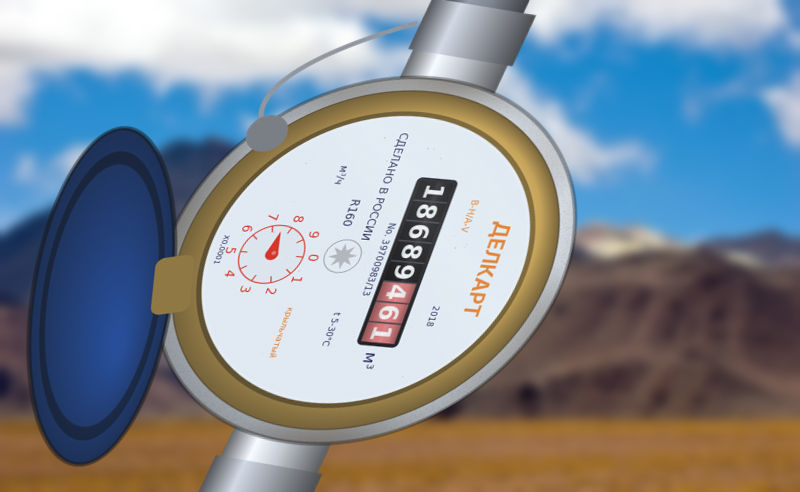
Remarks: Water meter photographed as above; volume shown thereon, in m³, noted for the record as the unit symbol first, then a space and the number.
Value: m³ 18689.4617
